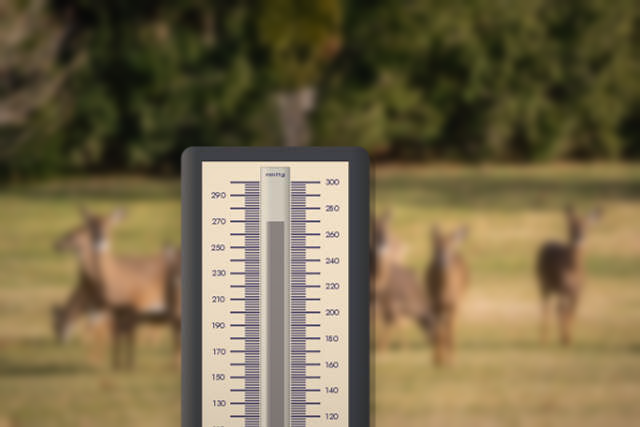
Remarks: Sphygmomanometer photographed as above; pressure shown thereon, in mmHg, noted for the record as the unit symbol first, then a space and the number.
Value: mmHg 270
